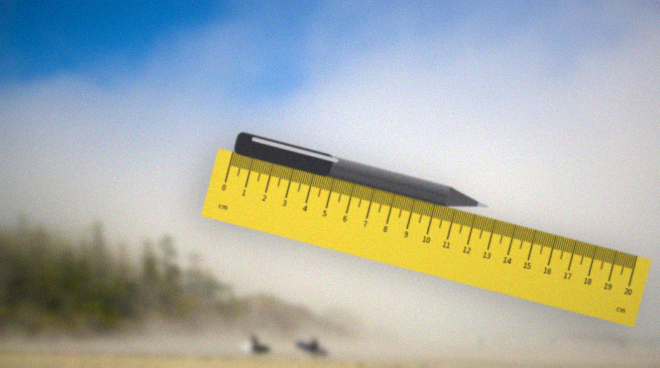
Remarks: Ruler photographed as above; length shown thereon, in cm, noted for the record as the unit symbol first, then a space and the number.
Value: cm 12.5
